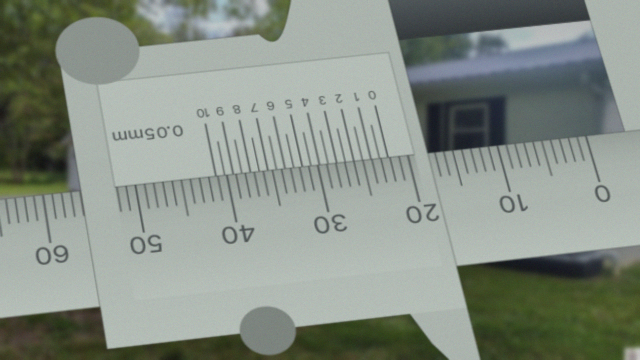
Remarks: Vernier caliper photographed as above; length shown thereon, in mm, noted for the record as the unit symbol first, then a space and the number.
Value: mm 22.2
